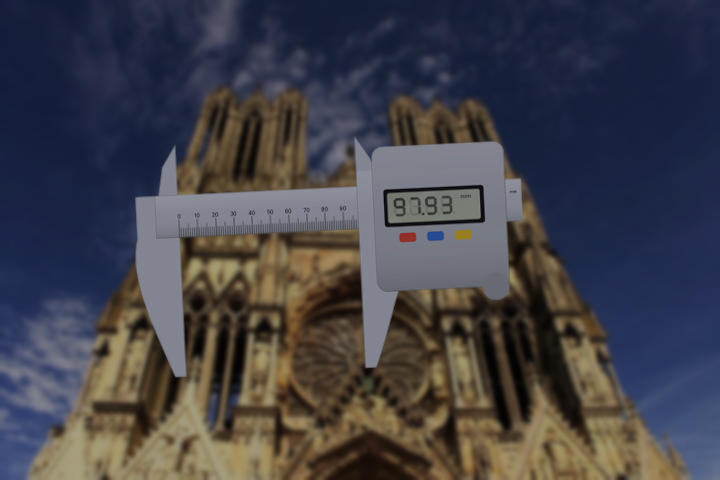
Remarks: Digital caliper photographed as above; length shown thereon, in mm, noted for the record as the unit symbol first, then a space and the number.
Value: mm 97.93
